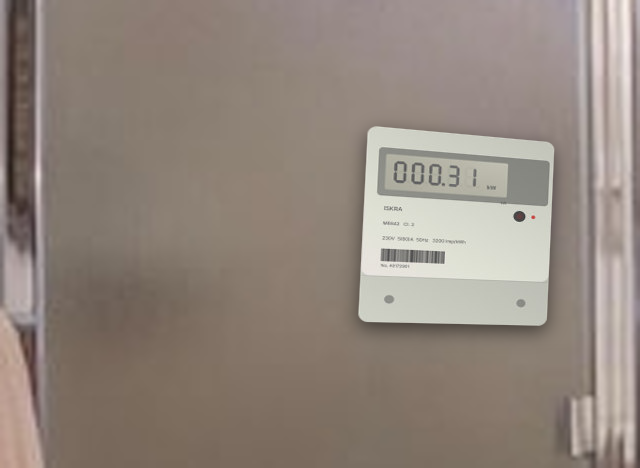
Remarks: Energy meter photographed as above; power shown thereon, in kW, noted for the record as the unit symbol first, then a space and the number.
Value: kW 0.31
